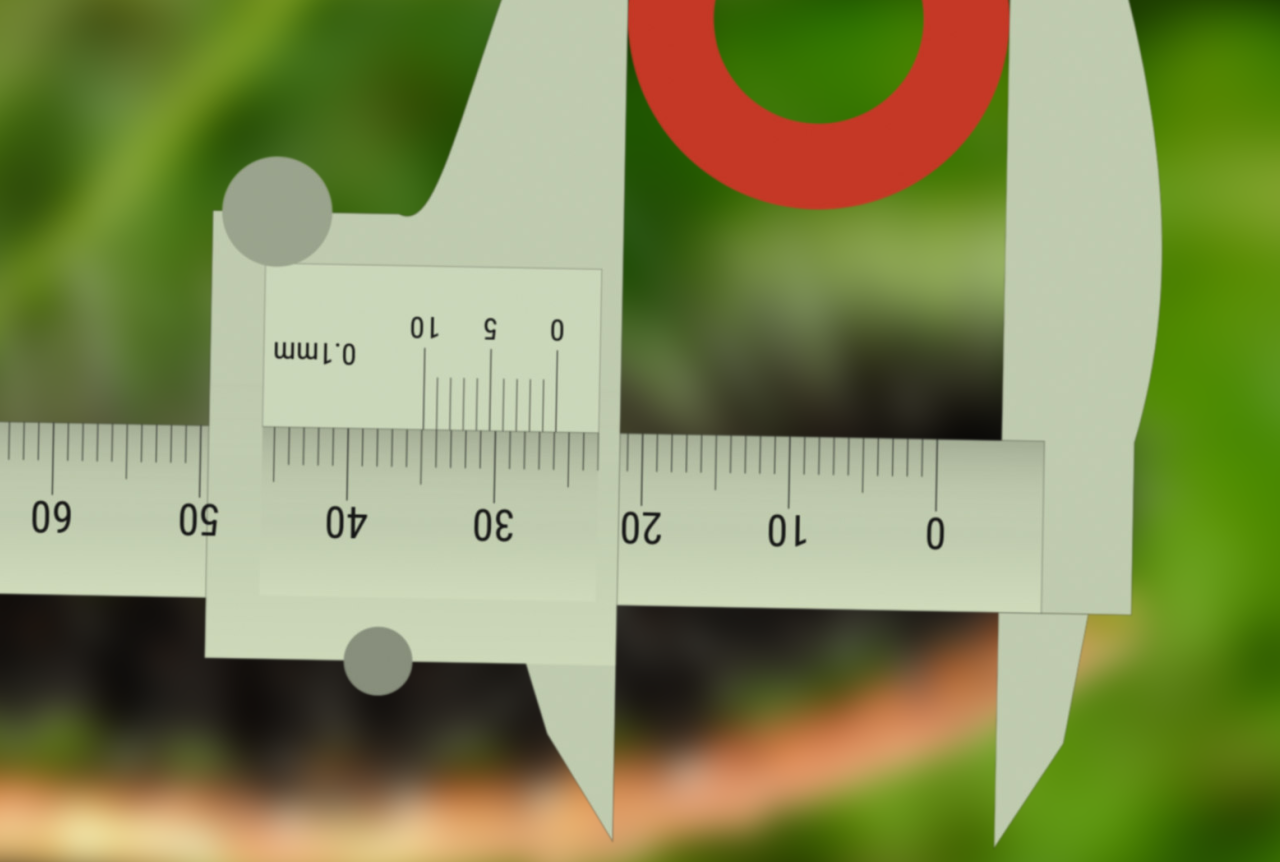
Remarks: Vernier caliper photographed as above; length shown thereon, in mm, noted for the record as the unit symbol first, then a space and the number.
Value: mm 25.9
